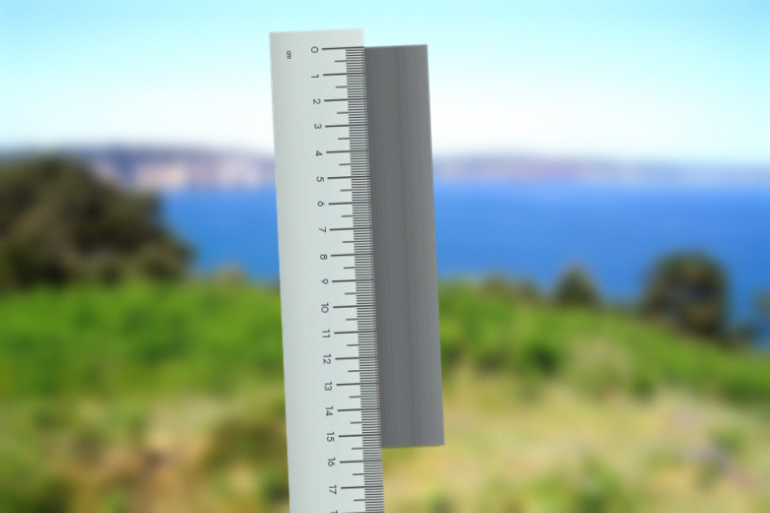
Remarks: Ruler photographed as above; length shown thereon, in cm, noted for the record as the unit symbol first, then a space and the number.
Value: cm 15.5
